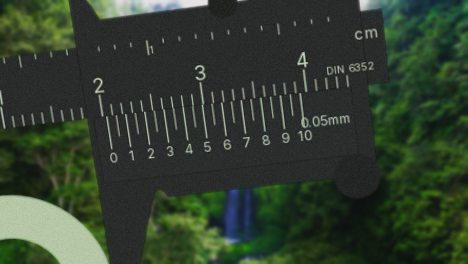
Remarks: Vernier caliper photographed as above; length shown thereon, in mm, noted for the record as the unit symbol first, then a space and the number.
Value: mm 20.4
